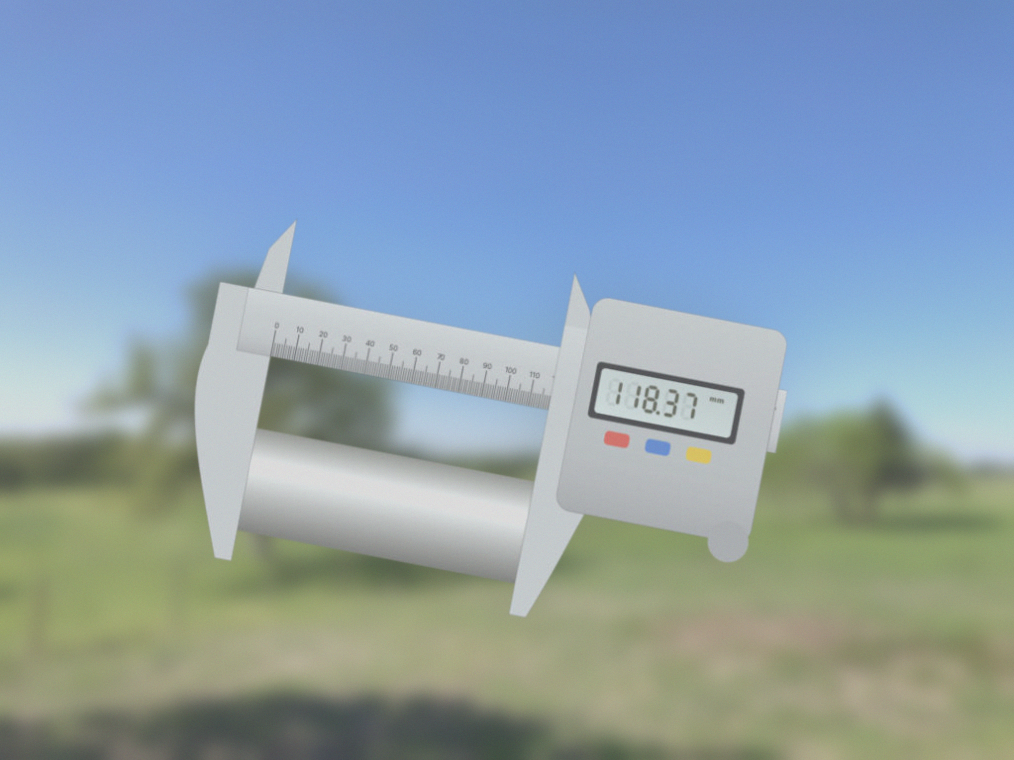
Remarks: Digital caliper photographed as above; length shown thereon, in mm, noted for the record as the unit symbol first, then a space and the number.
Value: mm 118.37
